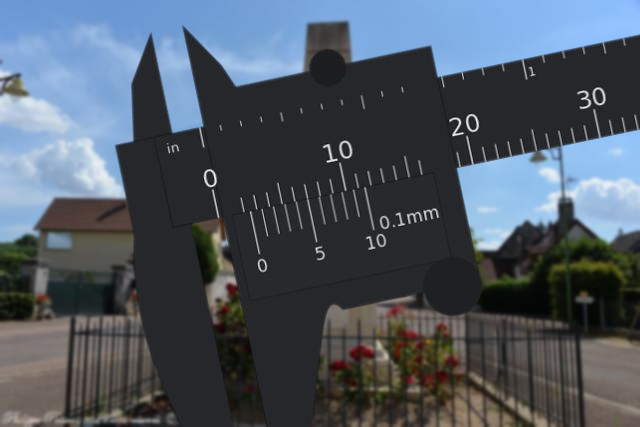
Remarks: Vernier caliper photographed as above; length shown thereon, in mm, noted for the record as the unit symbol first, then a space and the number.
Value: mm 2.5
